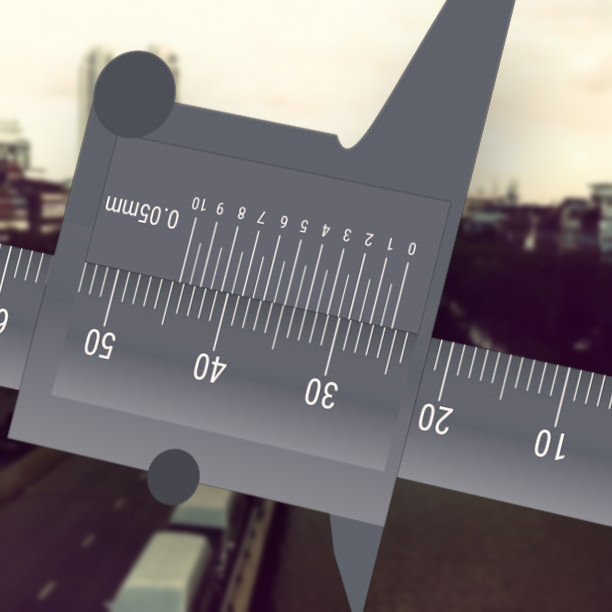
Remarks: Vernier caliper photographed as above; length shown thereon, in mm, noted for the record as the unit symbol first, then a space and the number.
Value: mm 25.4
